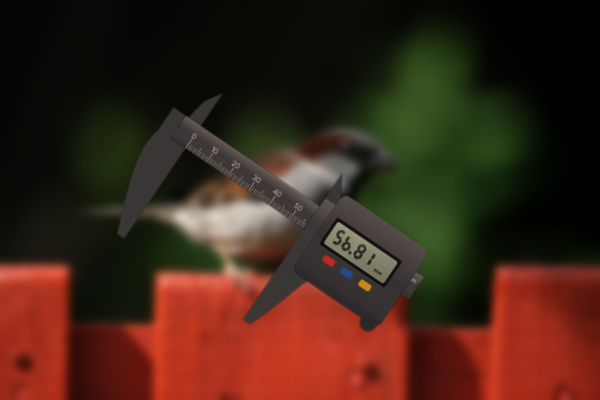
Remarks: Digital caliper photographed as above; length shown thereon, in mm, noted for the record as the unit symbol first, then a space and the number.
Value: mm 56.81
